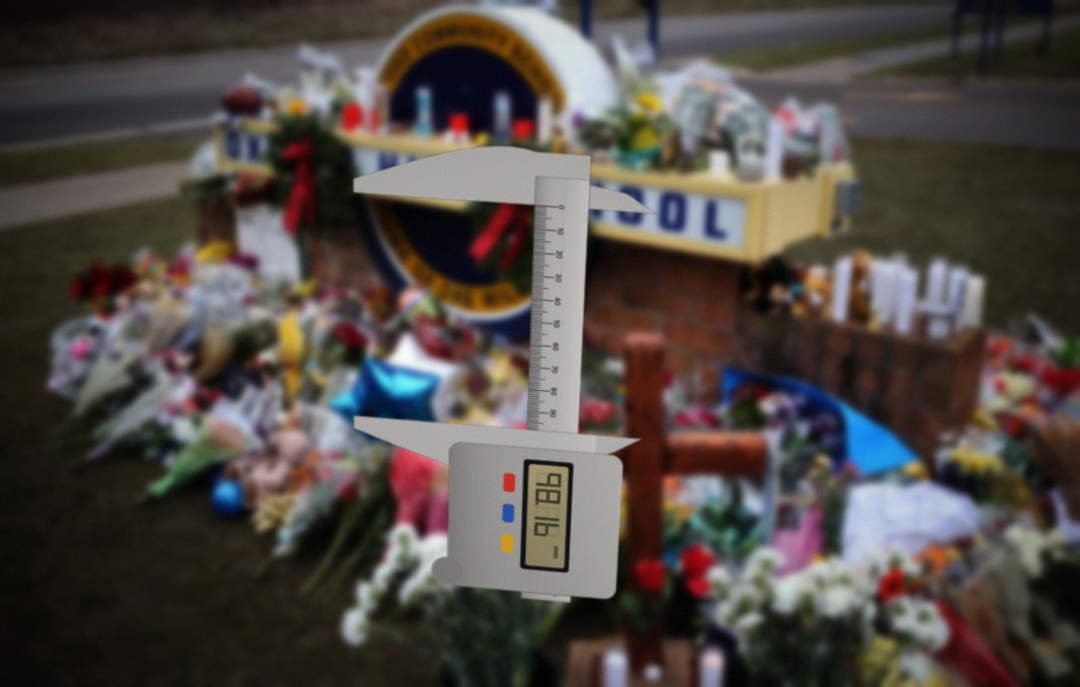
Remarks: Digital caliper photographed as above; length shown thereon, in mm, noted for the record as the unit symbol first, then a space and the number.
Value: mm 98.16
